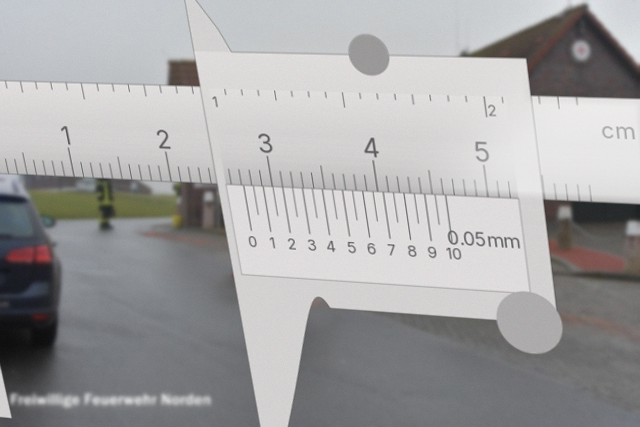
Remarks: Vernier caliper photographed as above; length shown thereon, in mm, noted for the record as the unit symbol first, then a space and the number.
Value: mm 27.2
